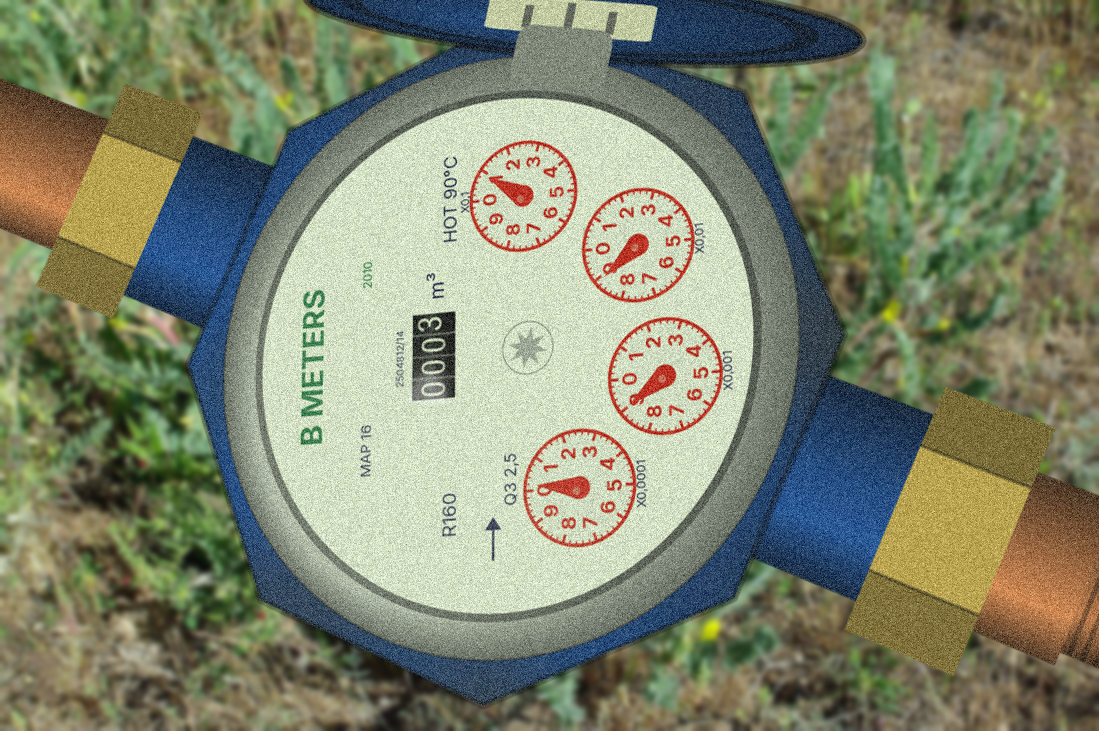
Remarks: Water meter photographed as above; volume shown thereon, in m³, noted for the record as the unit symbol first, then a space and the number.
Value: m³ 3.0890
